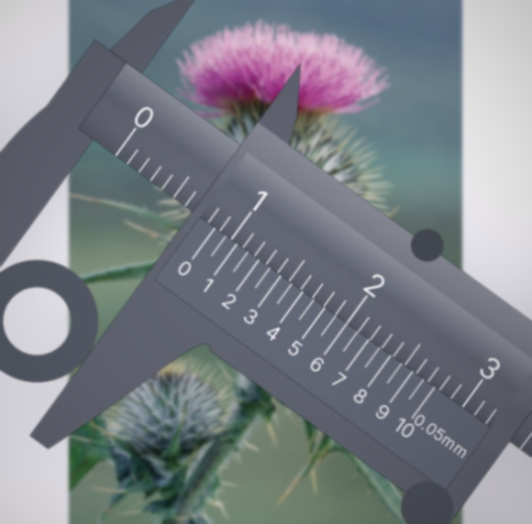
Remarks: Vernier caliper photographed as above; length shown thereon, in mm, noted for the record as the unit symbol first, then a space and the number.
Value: mm 8.6
